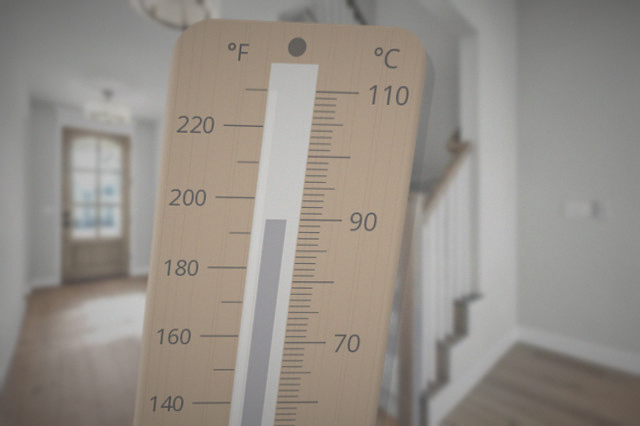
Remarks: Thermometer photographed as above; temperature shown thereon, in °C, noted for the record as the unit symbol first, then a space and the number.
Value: °C 90
